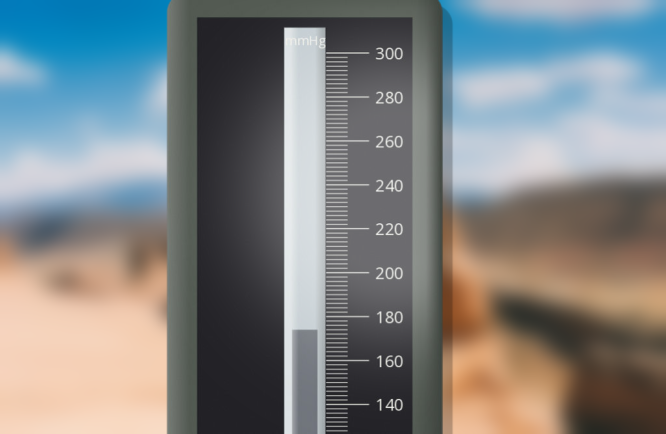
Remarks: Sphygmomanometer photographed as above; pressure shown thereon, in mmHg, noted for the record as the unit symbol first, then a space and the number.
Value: mmHg 174
